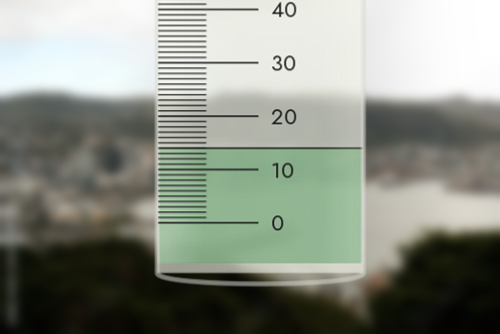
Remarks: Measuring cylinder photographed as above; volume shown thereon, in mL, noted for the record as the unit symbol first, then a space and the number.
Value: mL 14
